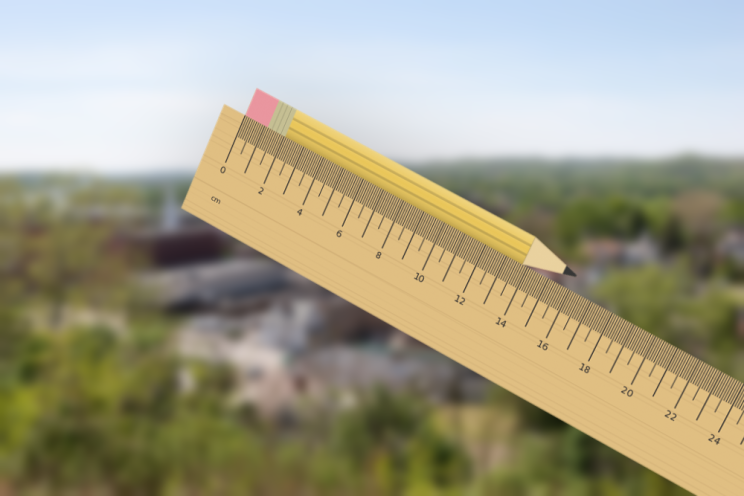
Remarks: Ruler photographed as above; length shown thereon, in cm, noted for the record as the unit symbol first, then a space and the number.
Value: cm 16
